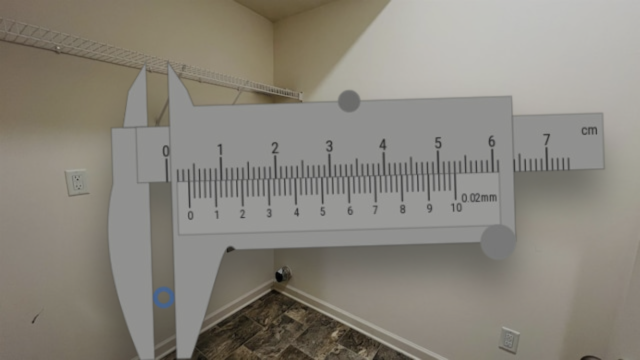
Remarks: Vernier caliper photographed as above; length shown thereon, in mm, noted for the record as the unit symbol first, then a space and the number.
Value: mm 4.0
